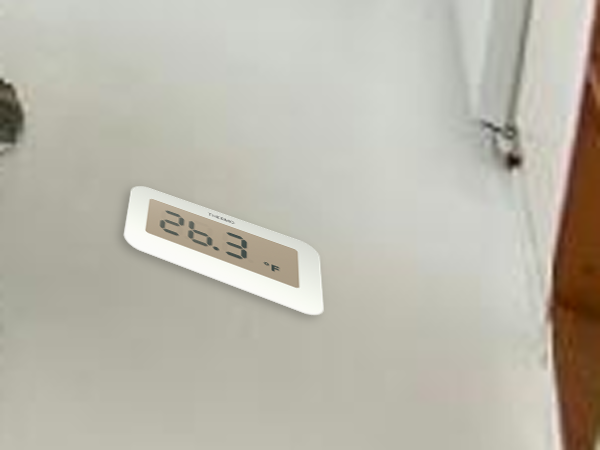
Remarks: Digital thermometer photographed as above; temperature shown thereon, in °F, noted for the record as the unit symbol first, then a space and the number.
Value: °F 26.3
